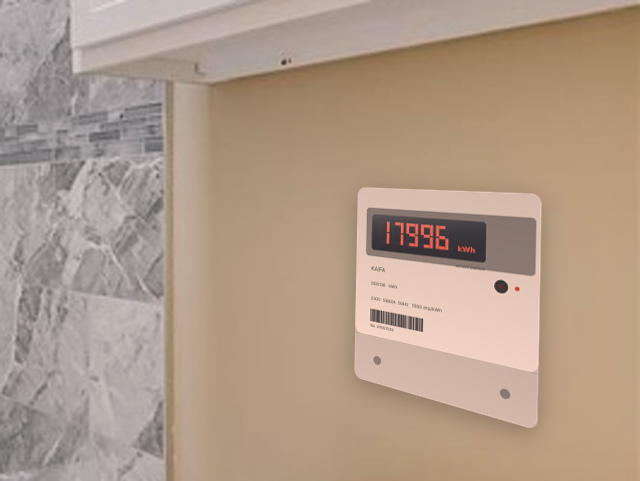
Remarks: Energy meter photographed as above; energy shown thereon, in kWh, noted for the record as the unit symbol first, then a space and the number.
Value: kWh 17996
